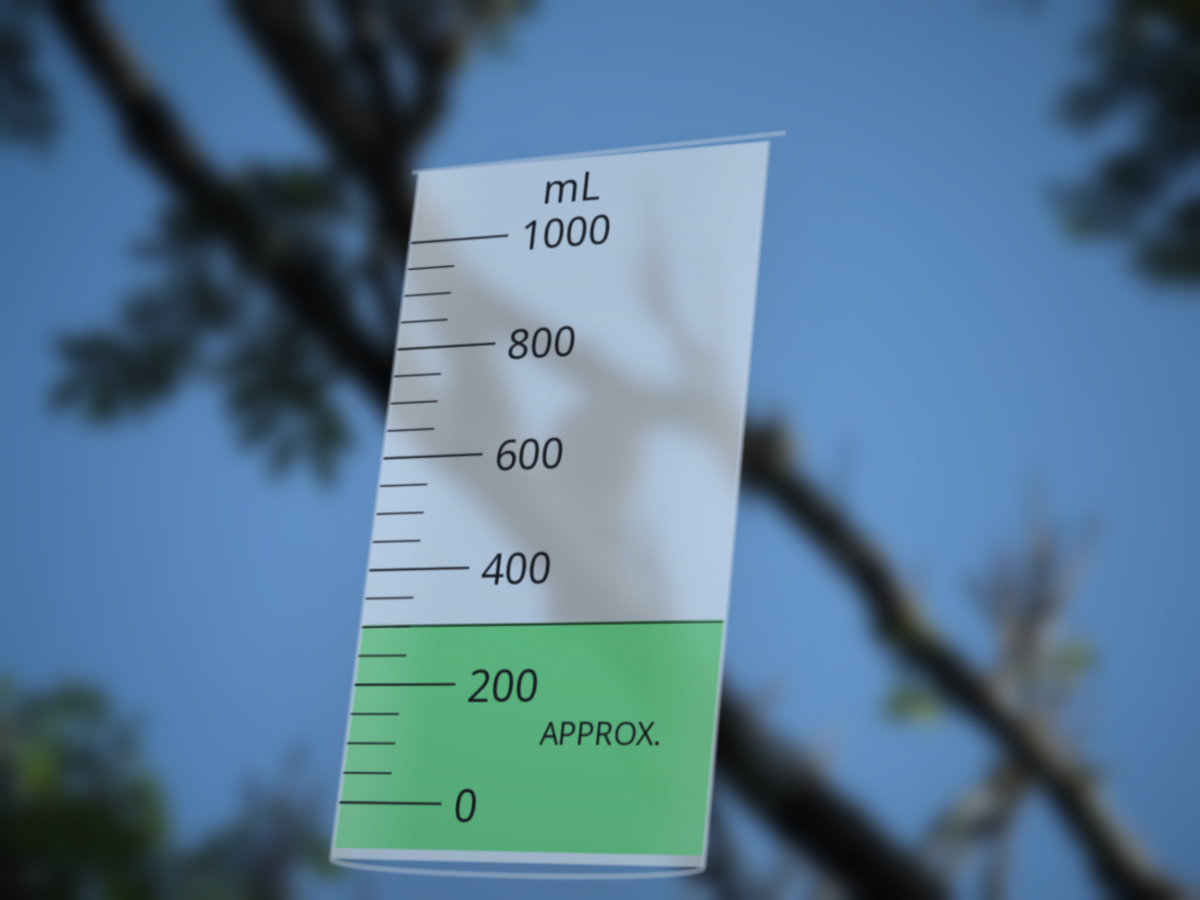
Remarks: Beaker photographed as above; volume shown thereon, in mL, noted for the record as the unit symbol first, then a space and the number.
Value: mL 300
